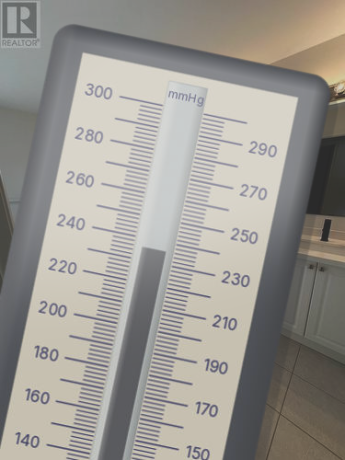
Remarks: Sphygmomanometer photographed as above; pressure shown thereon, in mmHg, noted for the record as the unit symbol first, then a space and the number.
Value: mmHg 236
